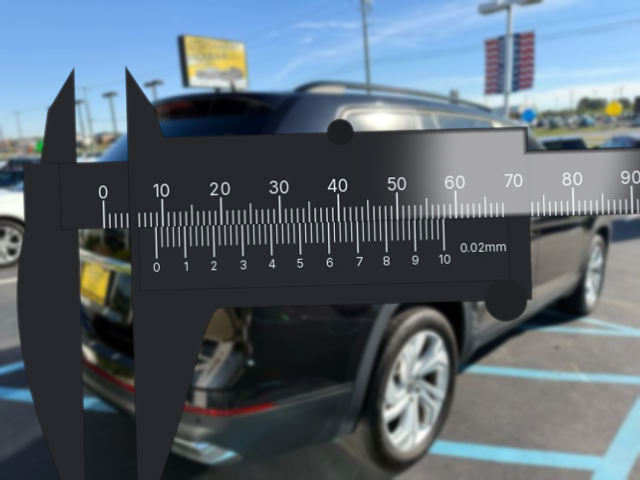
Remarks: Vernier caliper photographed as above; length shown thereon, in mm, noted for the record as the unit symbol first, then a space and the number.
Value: mm 8.8
